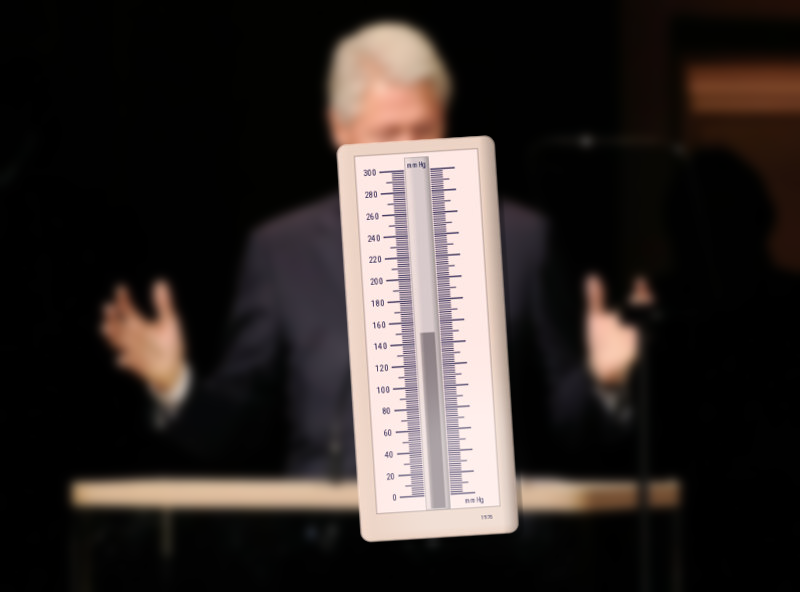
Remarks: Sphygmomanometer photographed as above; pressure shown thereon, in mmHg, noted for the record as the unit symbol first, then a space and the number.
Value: mmHg 150
